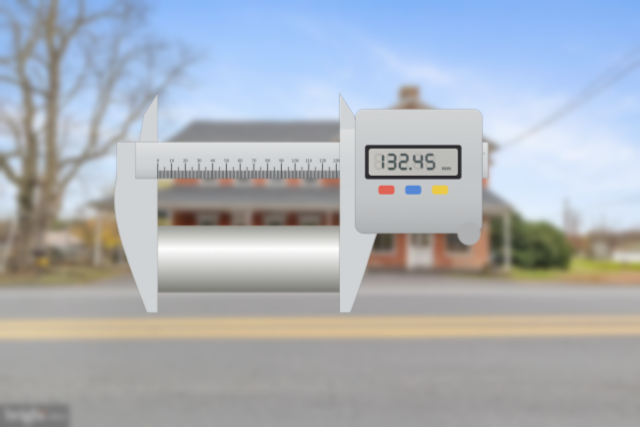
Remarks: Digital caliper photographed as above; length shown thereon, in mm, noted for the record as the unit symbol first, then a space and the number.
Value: mm 132.45
